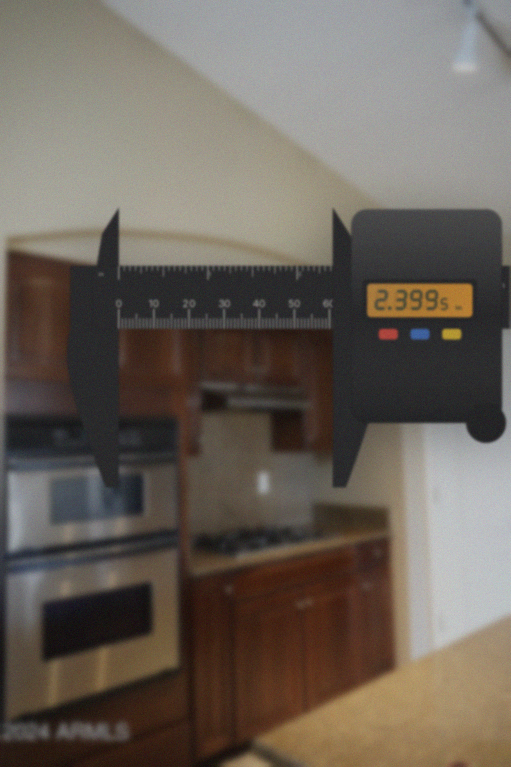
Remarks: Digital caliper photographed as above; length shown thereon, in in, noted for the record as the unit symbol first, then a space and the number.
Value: in 2.3995
